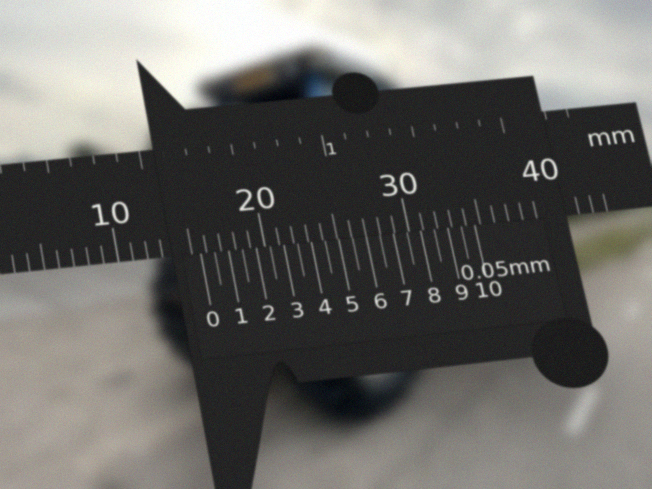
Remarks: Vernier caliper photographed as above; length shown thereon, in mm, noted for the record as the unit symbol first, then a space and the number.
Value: mm 15.6
